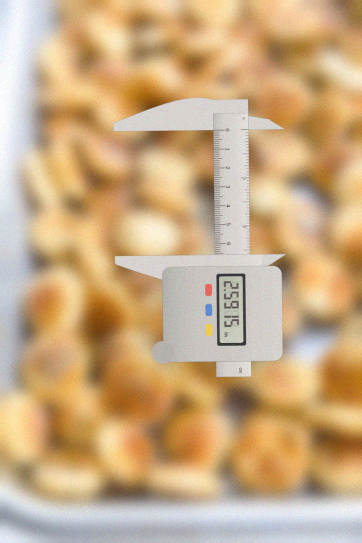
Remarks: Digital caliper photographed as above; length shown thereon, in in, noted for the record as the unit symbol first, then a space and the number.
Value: in 2.5915
